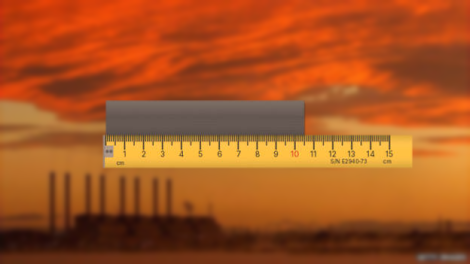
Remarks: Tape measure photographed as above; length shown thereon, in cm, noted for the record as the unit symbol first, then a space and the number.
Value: cm 10.5
